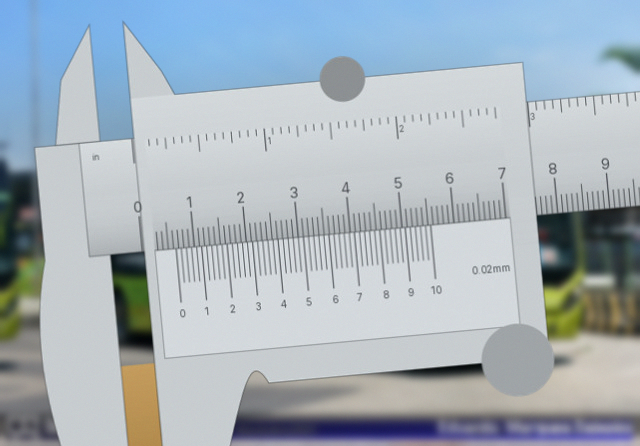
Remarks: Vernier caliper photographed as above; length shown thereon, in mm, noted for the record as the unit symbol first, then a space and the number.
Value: mm 6.5
